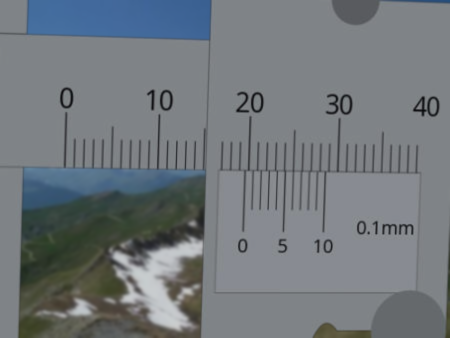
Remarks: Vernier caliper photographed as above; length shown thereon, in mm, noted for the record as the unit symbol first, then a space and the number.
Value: mm 19.6
